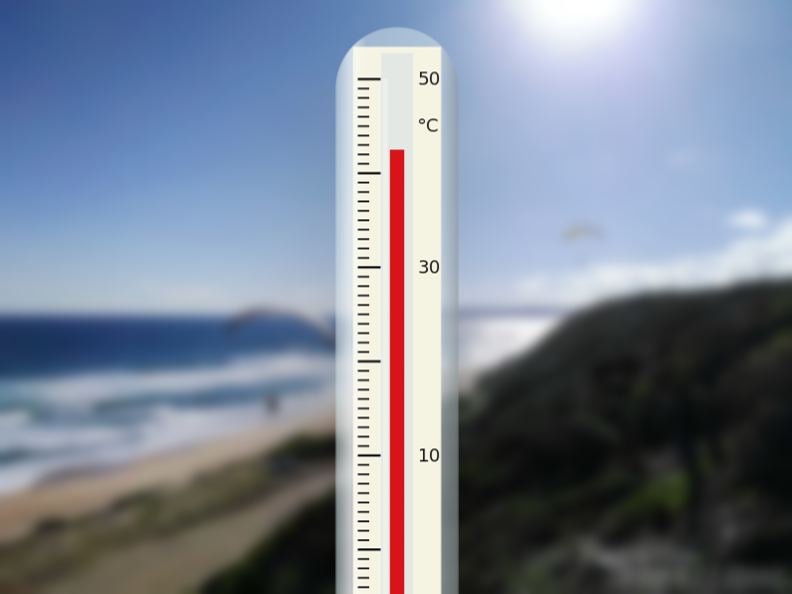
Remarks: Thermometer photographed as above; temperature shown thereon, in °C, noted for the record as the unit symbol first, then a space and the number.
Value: °C 42.5
